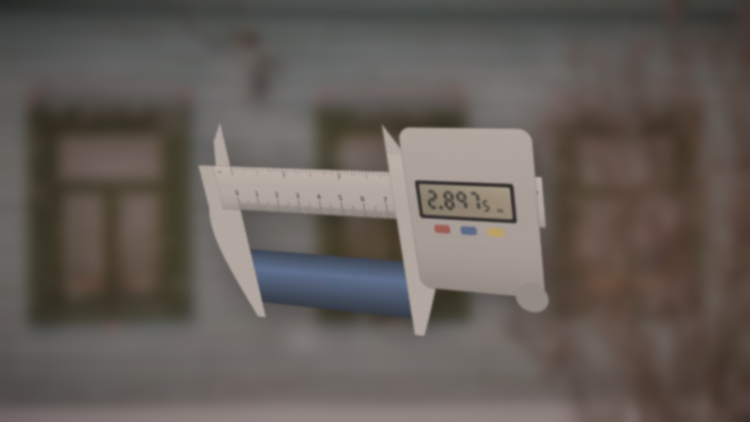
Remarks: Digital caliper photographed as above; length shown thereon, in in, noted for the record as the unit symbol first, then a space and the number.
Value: in 2.8975
